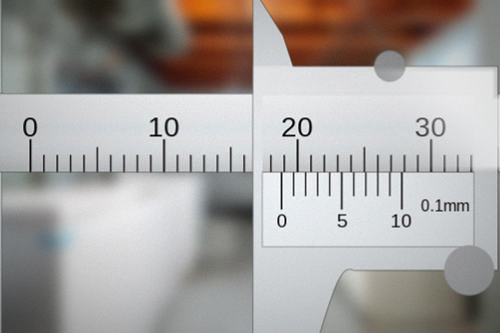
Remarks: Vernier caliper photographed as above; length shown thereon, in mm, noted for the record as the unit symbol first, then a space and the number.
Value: mm 18.8
